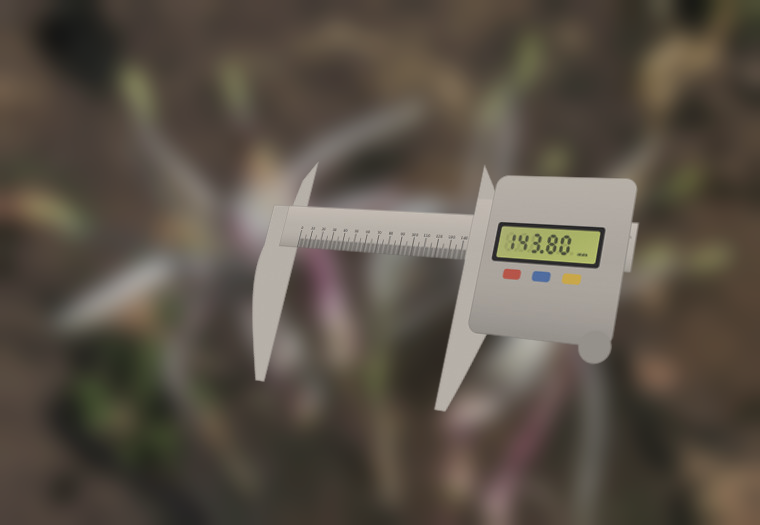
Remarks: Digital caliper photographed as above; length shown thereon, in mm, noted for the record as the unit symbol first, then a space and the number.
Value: mm 143.80
